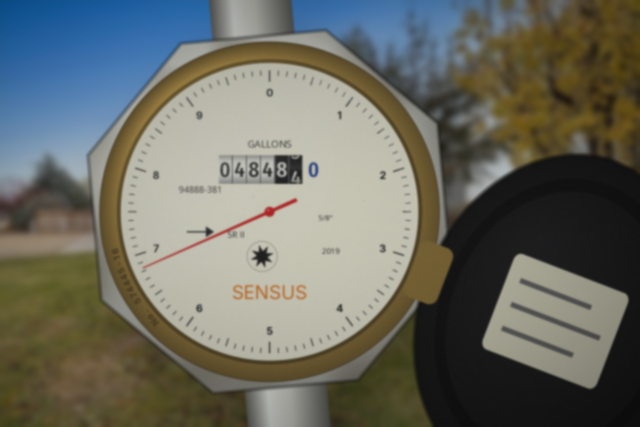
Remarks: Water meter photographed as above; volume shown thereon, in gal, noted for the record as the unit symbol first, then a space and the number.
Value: gal 484836.8
